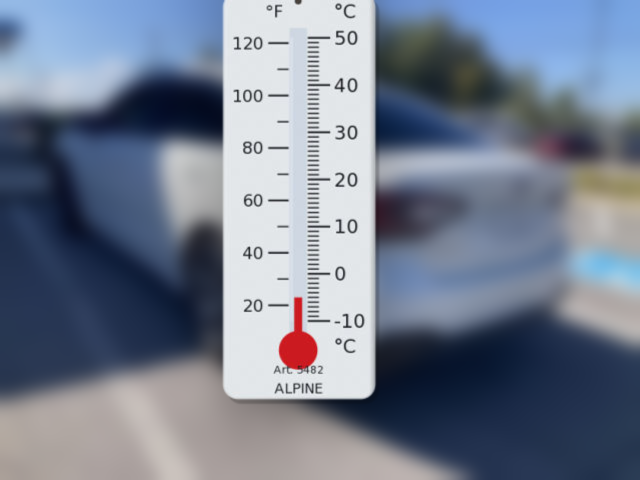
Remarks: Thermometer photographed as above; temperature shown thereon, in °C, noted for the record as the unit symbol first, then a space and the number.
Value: °C -5
